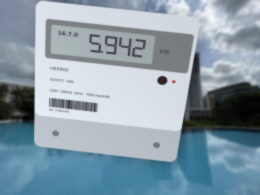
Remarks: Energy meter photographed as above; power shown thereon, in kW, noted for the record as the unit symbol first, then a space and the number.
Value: kW 5.942
